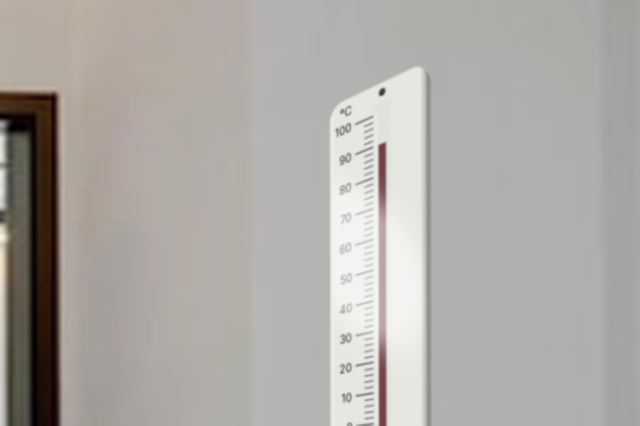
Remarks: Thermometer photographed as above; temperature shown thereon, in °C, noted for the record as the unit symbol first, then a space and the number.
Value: °C 90
